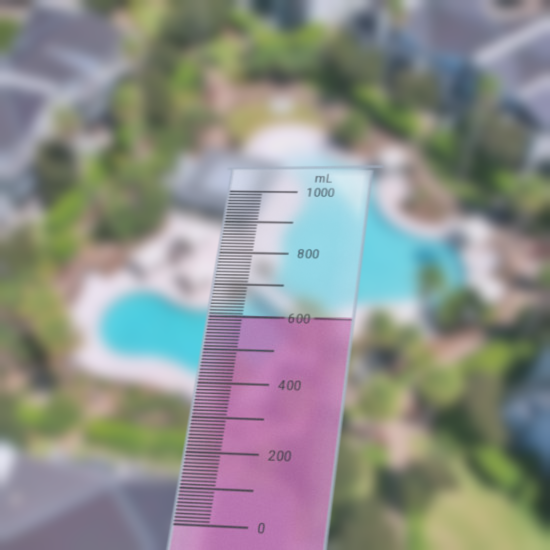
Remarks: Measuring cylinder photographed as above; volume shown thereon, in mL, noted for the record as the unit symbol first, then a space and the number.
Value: mL 600
